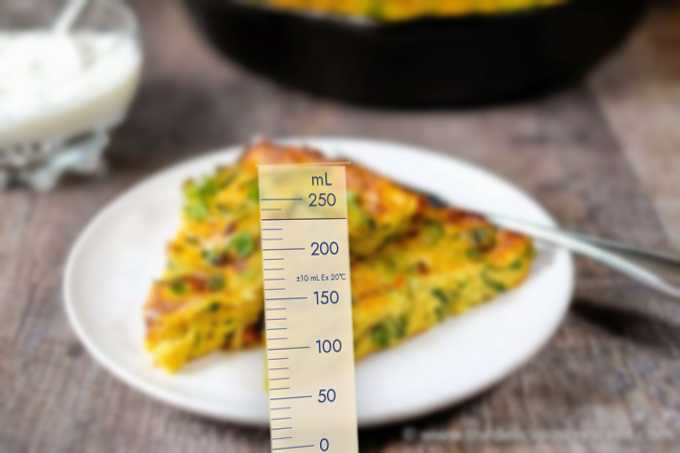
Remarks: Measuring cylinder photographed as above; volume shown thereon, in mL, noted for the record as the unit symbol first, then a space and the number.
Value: mL 230
